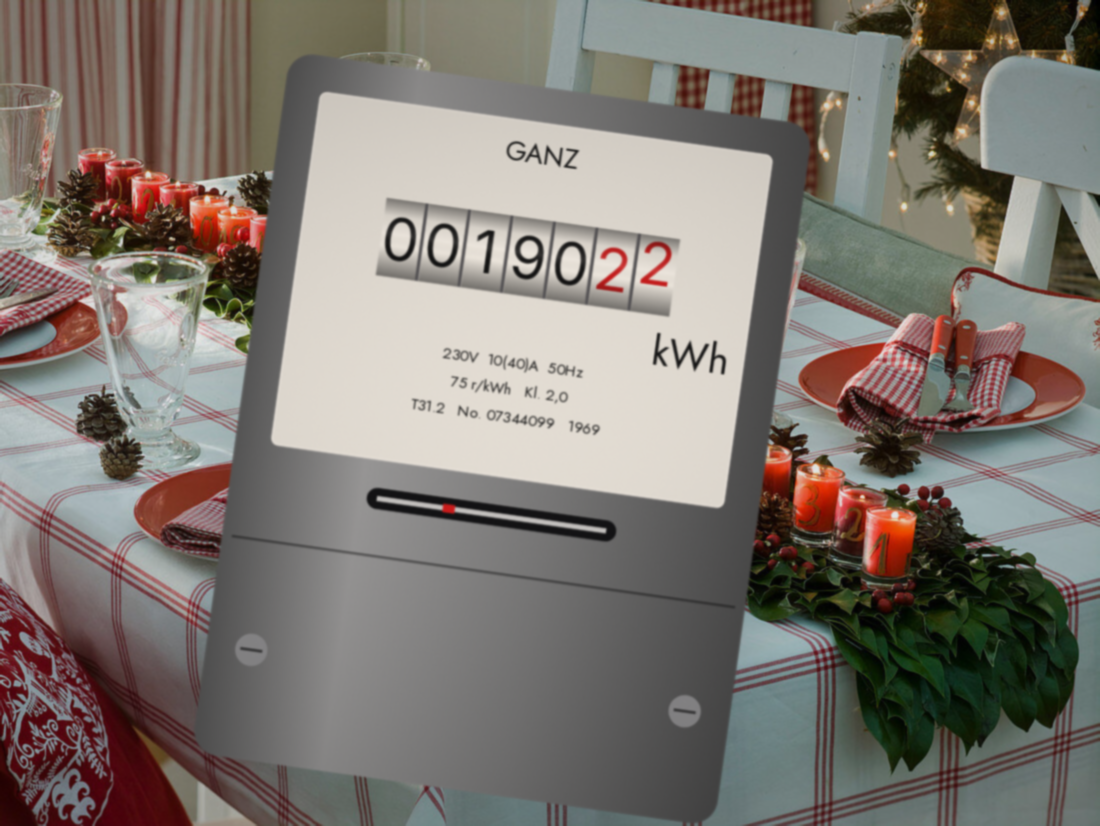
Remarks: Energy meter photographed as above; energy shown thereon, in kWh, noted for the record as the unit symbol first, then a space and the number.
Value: kWh 190.22
